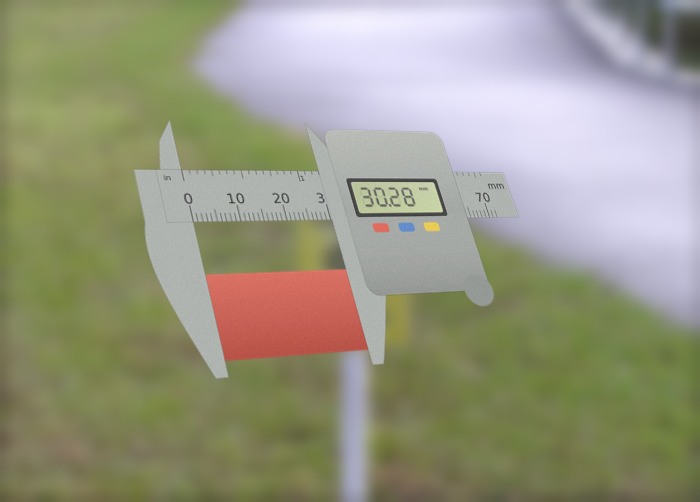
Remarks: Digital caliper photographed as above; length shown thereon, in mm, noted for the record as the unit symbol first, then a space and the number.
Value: mm 30.28
